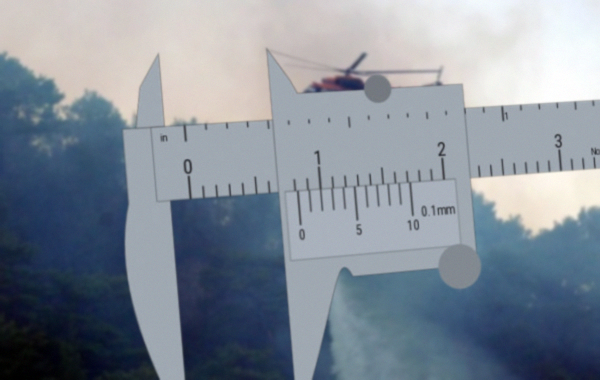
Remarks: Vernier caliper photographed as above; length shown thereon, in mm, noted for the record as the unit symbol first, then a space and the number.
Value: mm 8.2
